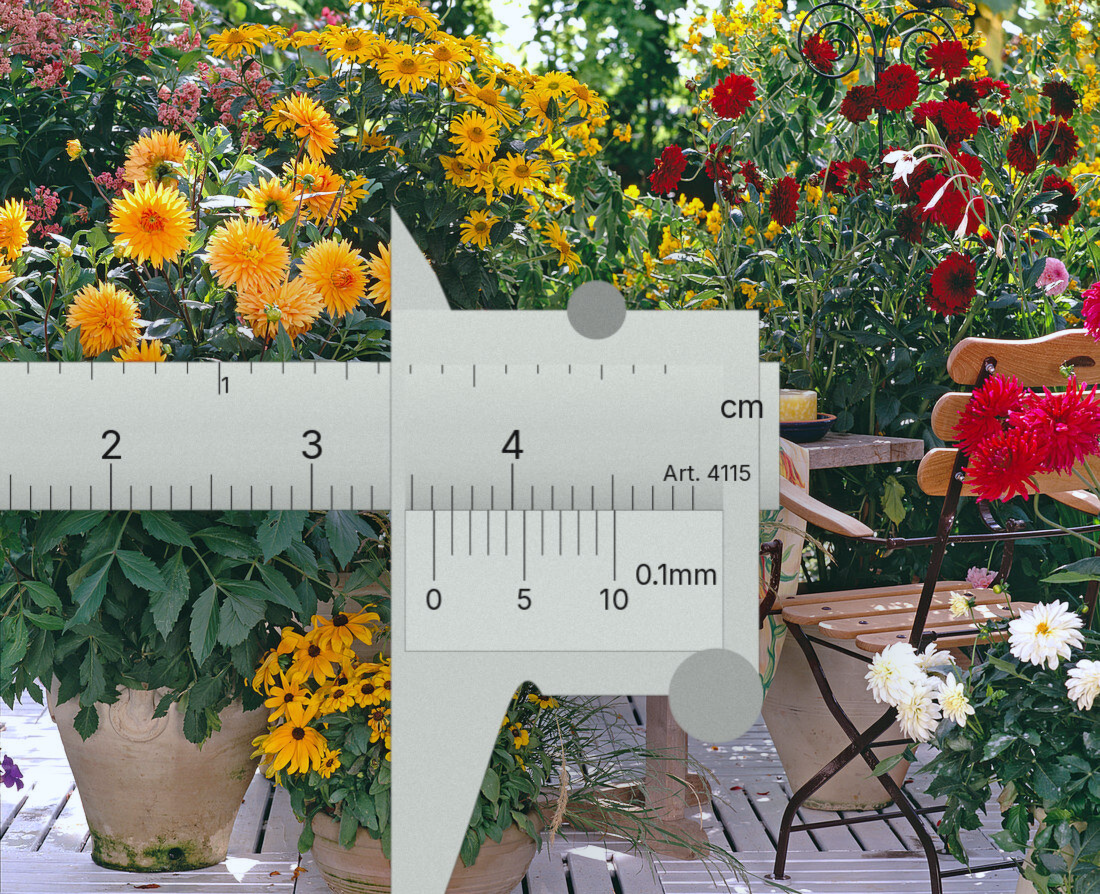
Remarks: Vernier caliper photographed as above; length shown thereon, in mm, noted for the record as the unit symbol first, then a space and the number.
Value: mm 36.1
